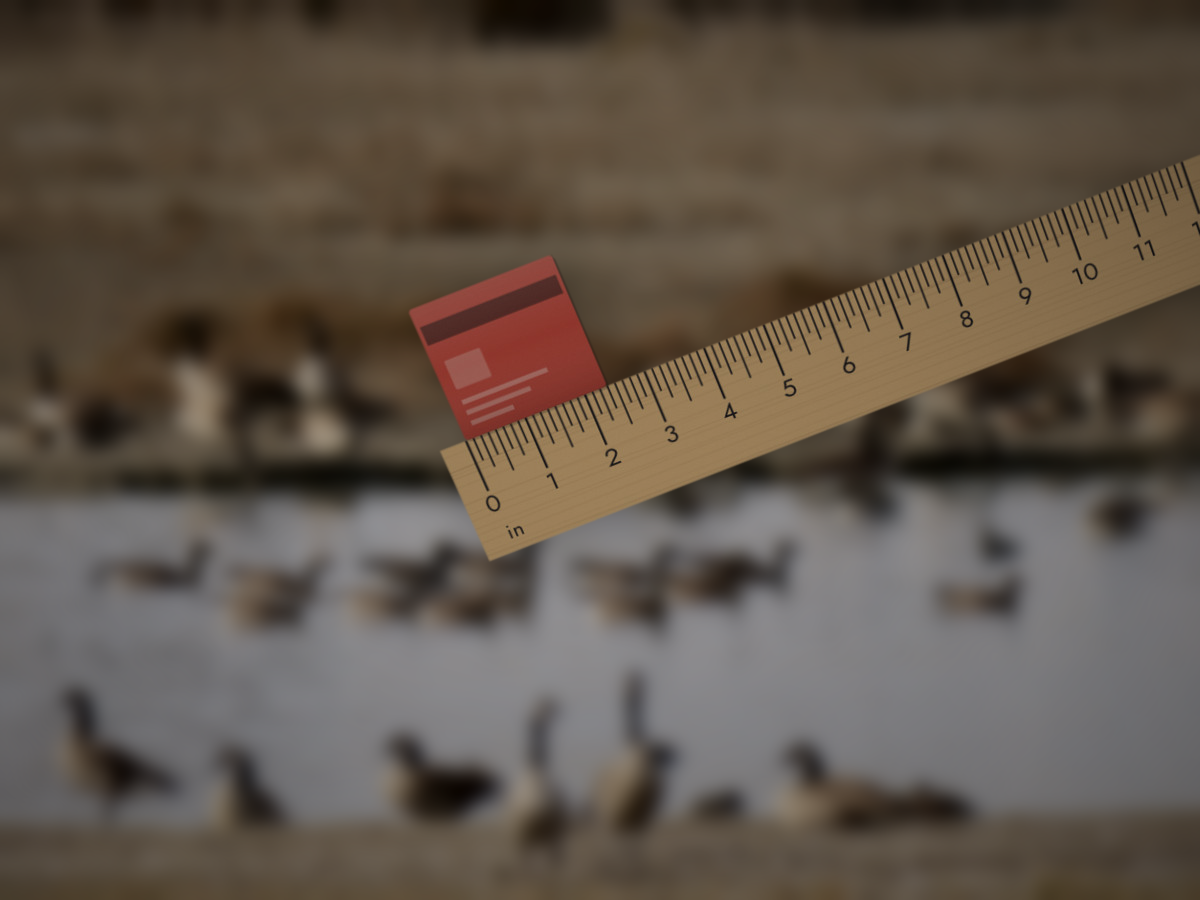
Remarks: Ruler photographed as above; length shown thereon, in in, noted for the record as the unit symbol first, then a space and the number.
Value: in 2.375
